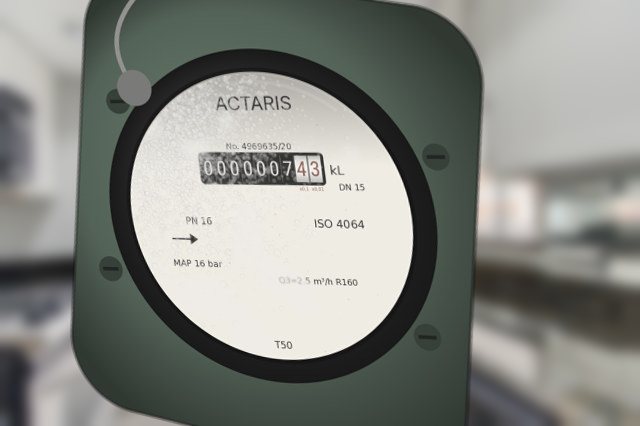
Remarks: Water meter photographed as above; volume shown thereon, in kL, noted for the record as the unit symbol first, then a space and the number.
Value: kL 7.43
